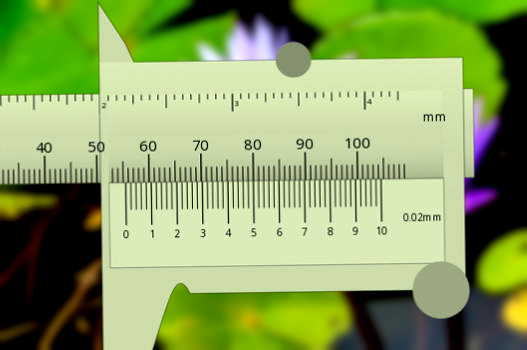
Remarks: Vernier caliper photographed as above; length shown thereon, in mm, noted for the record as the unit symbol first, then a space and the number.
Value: mm 55.5
